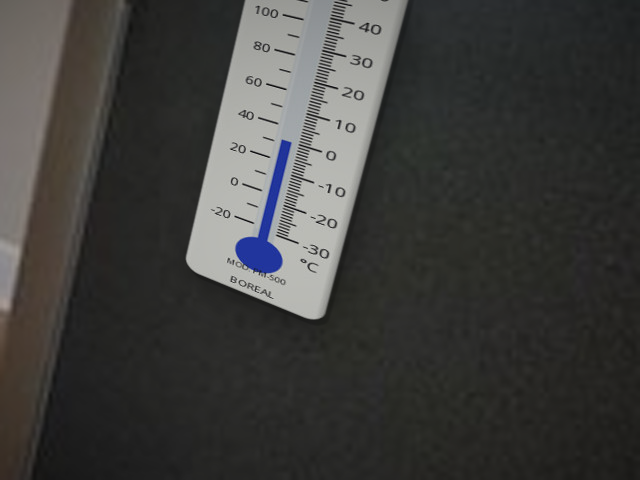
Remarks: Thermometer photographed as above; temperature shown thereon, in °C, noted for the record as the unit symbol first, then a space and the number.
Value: °C 0
